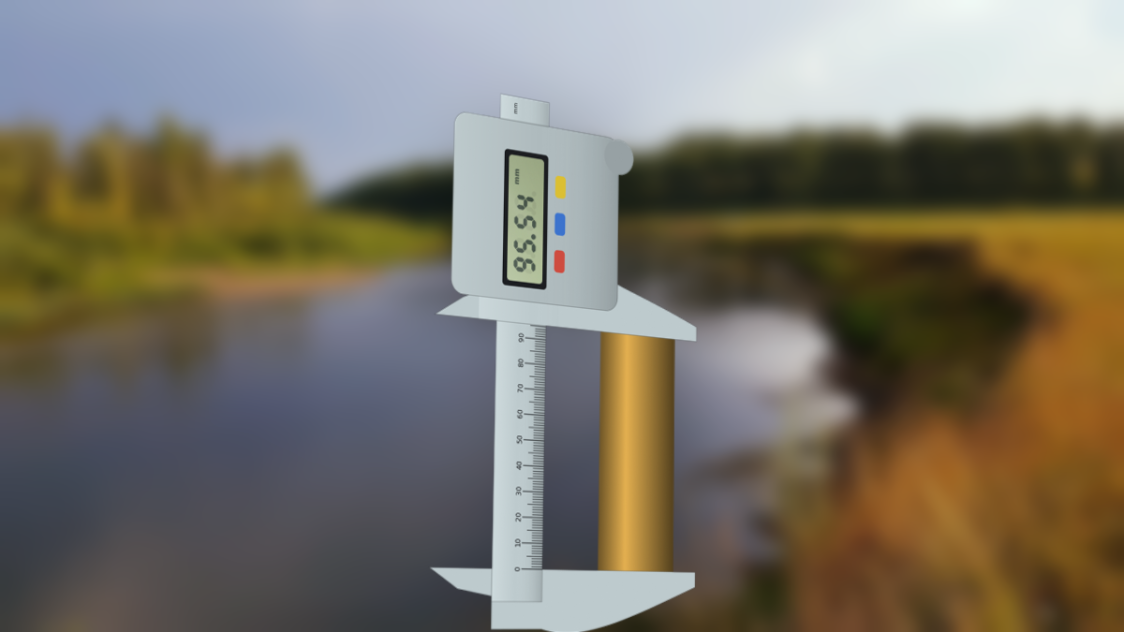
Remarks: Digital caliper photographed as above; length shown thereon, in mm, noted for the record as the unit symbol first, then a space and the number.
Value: mm 95.54
